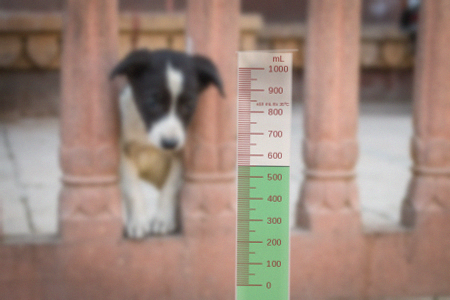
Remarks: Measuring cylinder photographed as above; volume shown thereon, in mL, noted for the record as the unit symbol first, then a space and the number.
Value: mL 550
